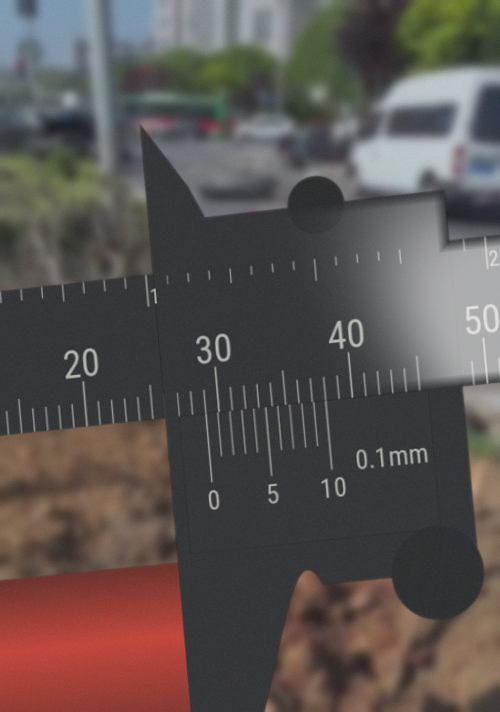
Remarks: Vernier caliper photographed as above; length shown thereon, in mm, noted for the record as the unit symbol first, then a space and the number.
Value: mm 29.0
